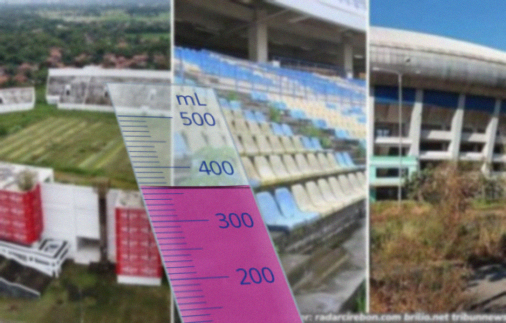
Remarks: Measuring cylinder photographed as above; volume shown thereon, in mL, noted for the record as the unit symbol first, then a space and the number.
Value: mL 360
